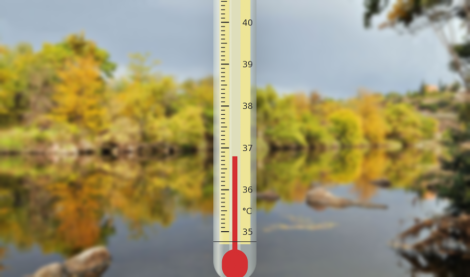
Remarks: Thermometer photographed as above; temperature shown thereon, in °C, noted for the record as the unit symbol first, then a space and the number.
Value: °C 36.8
